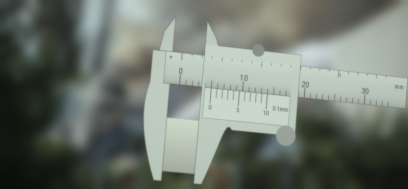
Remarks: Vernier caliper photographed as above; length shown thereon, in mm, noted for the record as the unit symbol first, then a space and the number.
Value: mm 5.0
